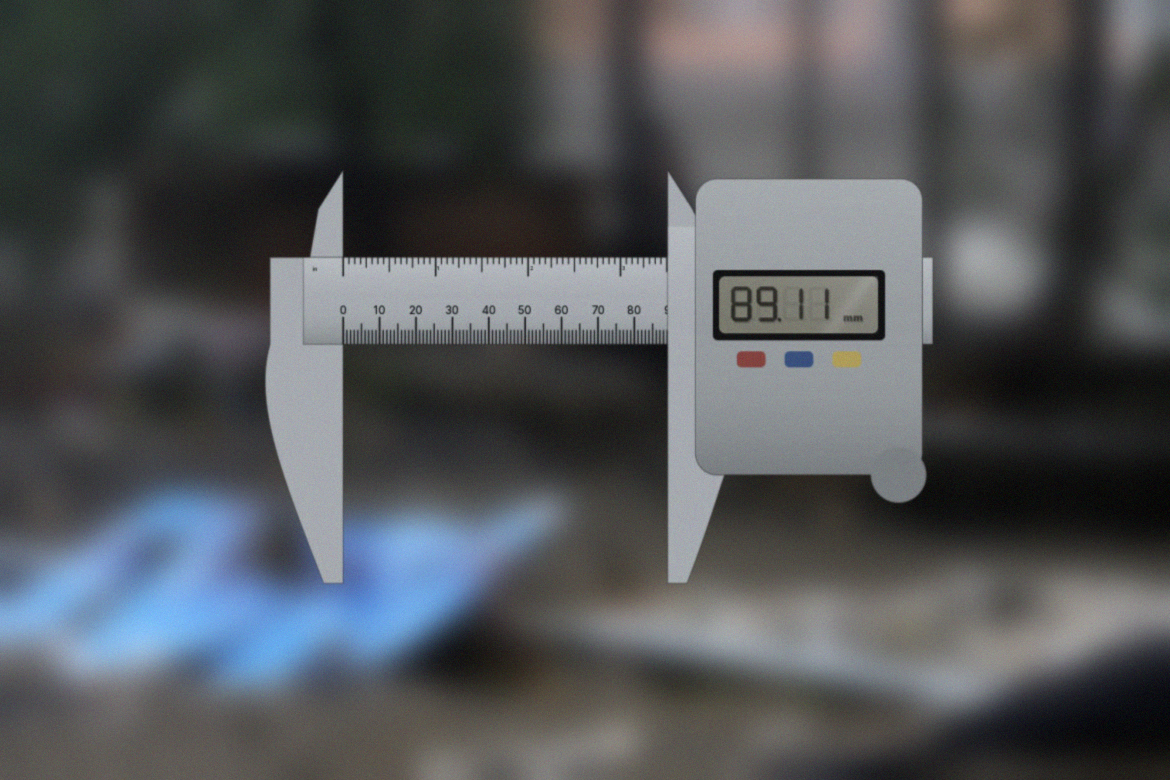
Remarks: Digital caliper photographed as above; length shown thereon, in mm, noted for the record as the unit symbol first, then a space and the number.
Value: mm 89.11
